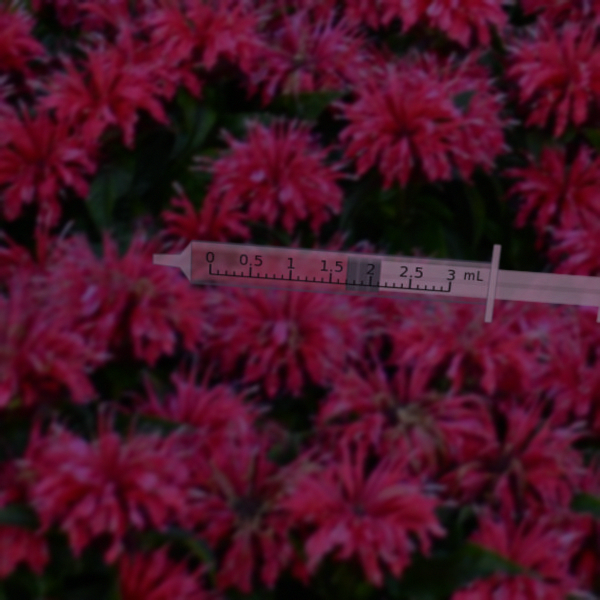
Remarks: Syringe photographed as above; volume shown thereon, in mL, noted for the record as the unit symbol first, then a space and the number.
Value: mL 1.7
